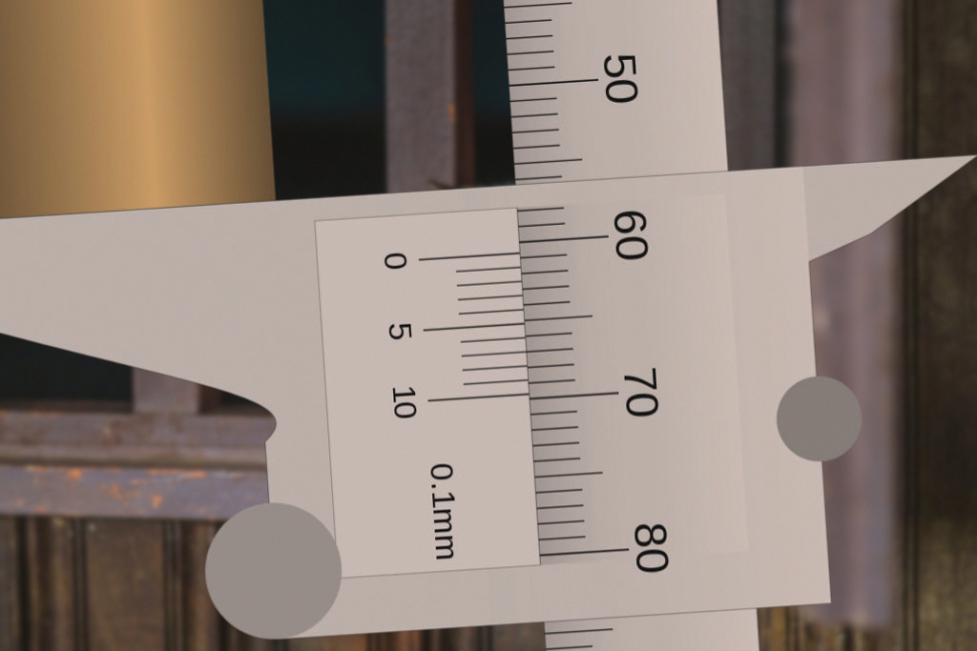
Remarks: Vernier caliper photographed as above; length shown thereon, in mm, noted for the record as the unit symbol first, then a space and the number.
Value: mm 60.7
